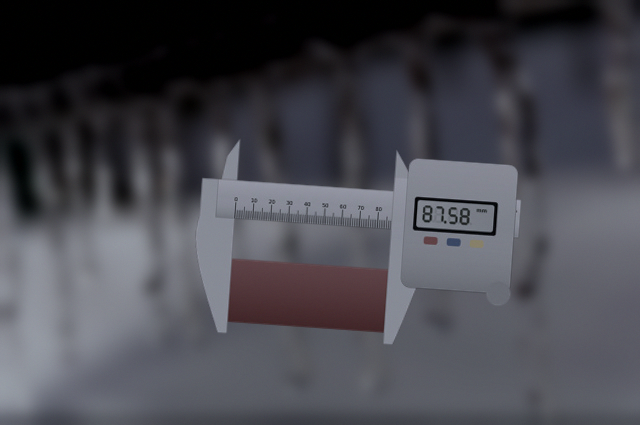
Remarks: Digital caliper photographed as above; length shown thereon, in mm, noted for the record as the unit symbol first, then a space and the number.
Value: mm 87.58
